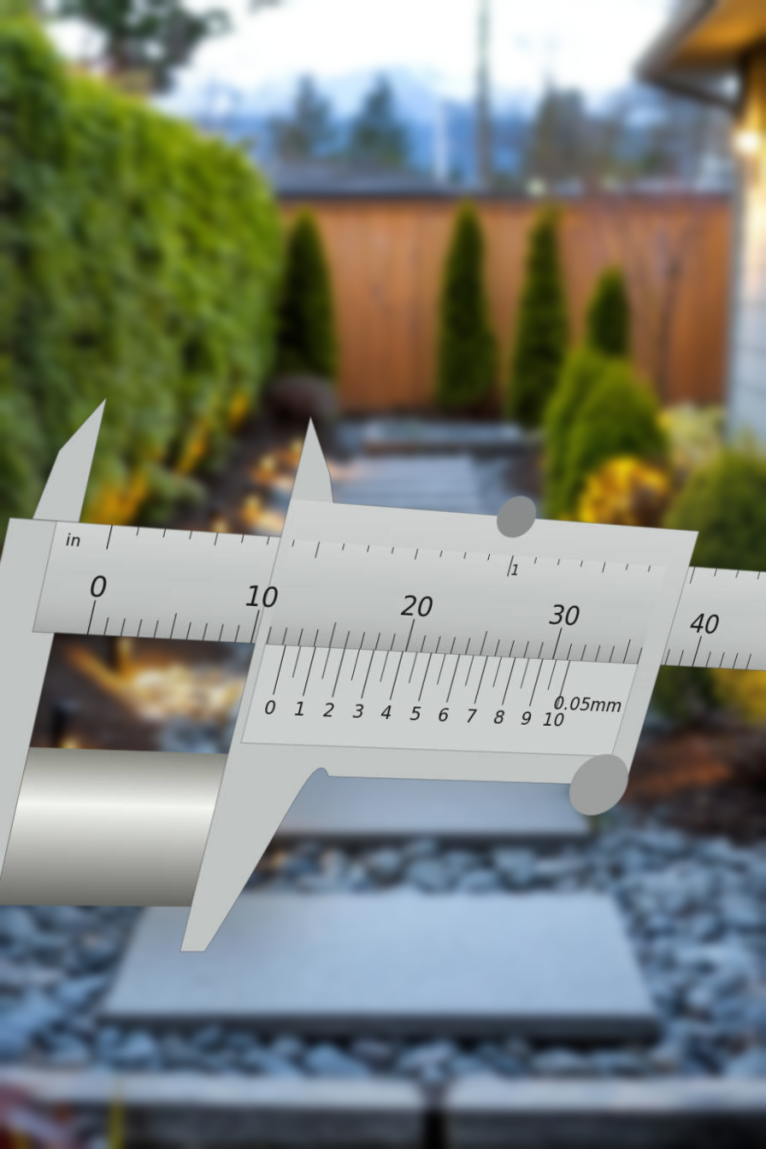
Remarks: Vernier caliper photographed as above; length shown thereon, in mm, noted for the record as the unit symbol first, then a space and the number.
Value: mm 12.2
